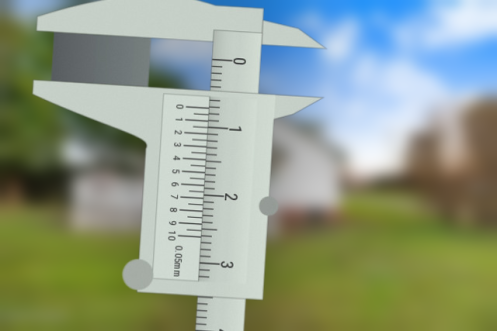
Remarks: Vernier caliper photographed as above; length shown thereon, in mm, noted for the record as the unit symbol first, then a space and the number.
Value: mm 7.2
